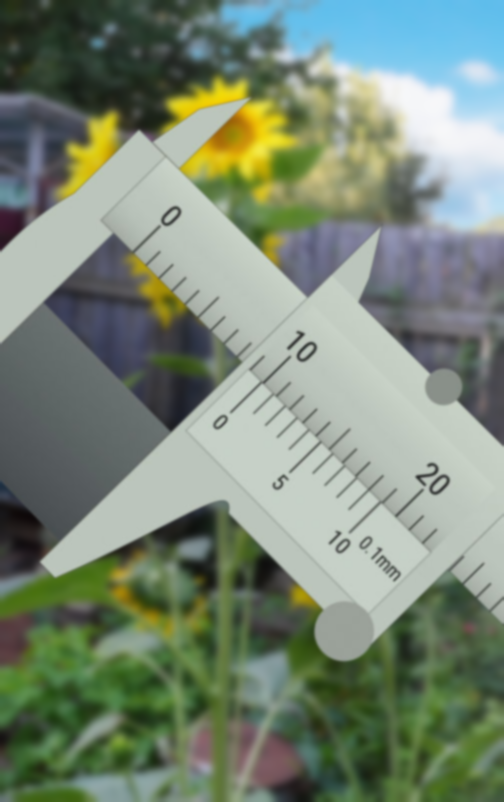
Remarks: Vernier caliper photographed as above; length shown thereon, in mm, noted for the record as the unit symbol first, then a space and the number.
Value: mm 9.9
